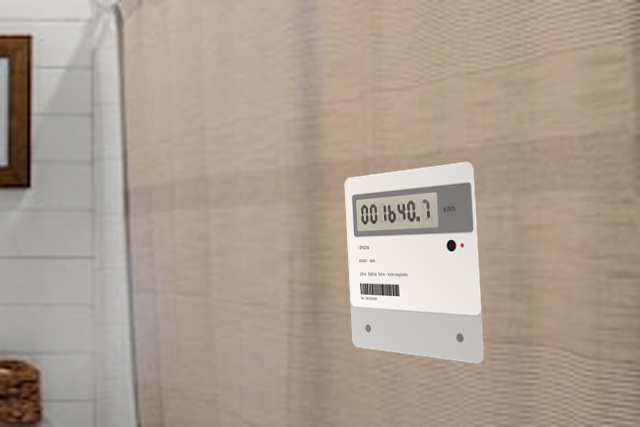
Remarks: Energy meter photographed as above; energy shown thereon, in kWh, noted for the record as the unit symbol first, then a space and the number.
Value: kWh 1640.7
